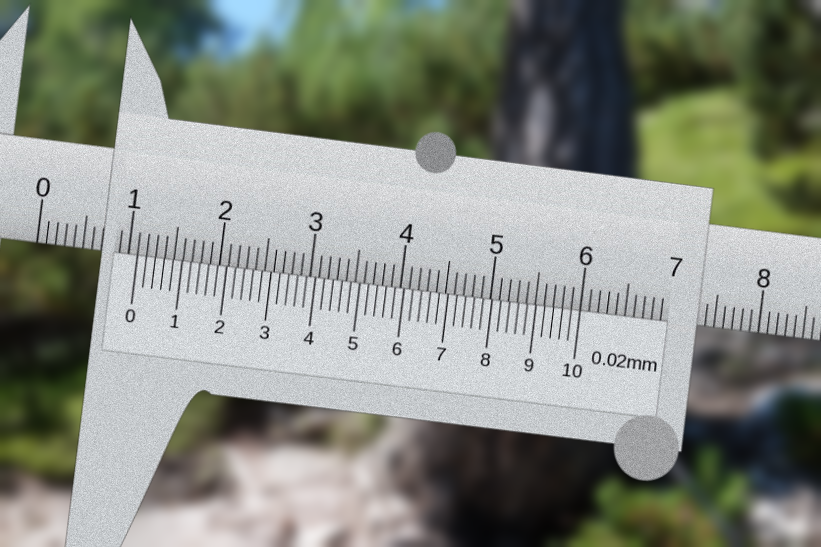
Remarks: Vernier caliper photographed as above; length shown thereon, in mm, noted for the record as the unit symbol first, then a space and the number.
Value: mm 11.0
